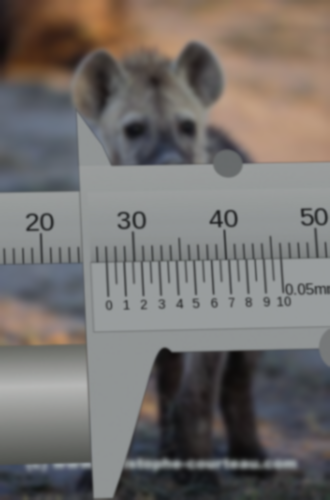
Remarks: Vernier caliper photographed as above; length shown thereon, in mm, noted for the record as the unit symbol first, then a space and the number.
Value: mm 27.0
